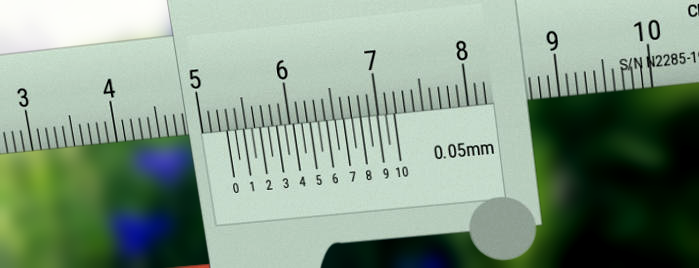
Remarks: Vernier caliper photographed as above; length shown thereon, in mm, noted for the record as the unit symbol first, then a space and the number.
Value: mm 52.8
